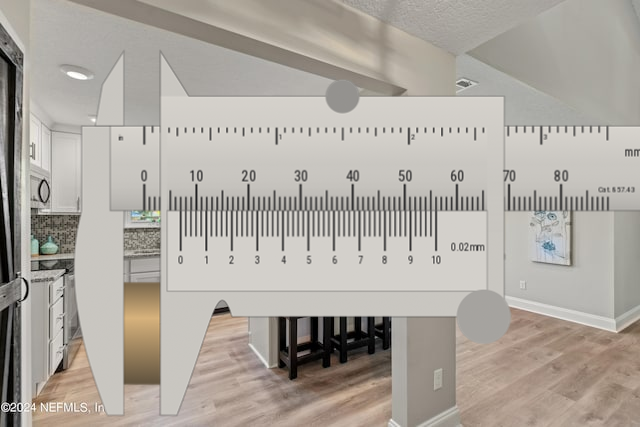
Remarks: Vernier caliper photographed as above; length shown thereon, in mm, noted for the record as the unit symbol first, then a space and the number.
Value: mm 7.0
